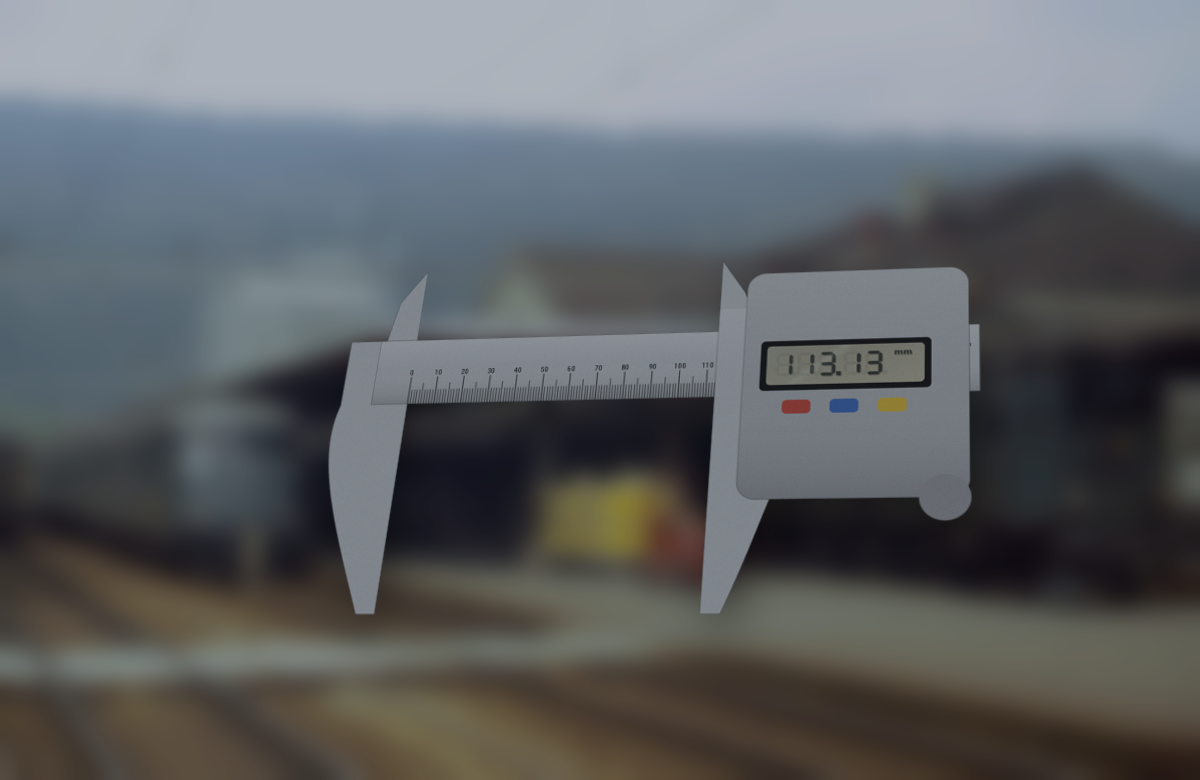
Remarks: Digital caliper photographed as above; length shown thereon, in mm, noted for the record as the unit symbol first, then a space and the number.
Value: mm 113.13
